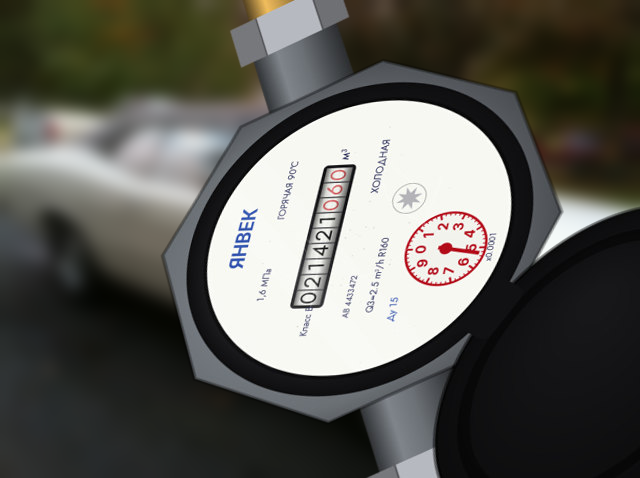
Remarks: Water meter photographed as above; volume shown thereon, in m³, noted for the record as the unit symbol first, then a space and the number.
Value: m³ 21421.0605
